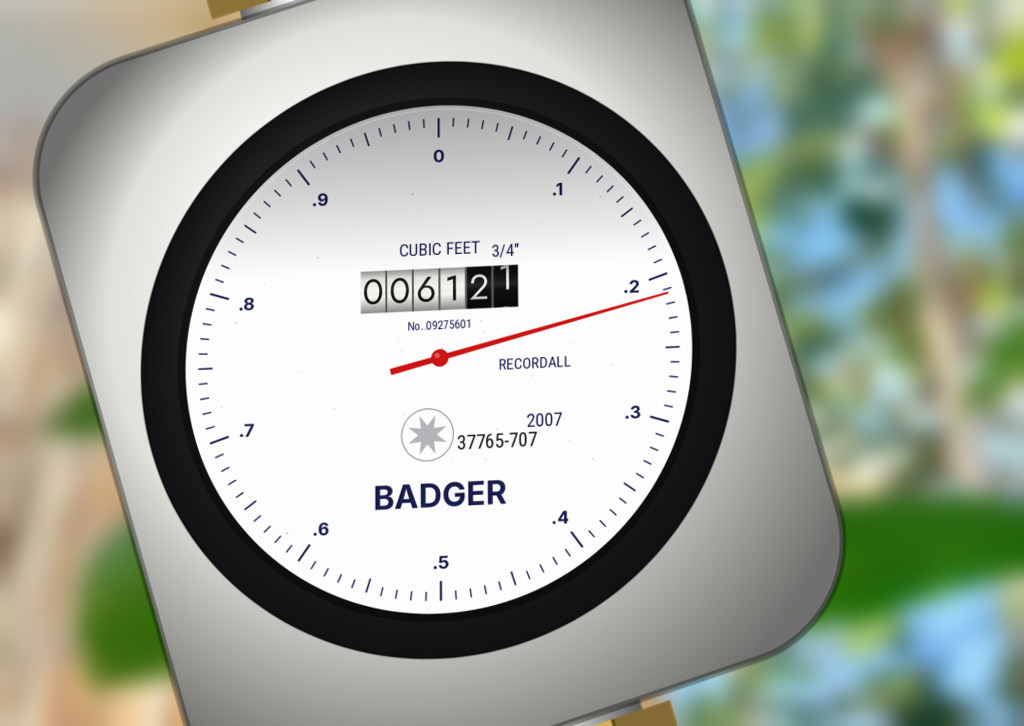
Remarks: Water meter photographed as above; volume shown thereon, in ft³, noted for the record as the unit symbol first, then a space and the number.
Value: ft³ 6121.21
